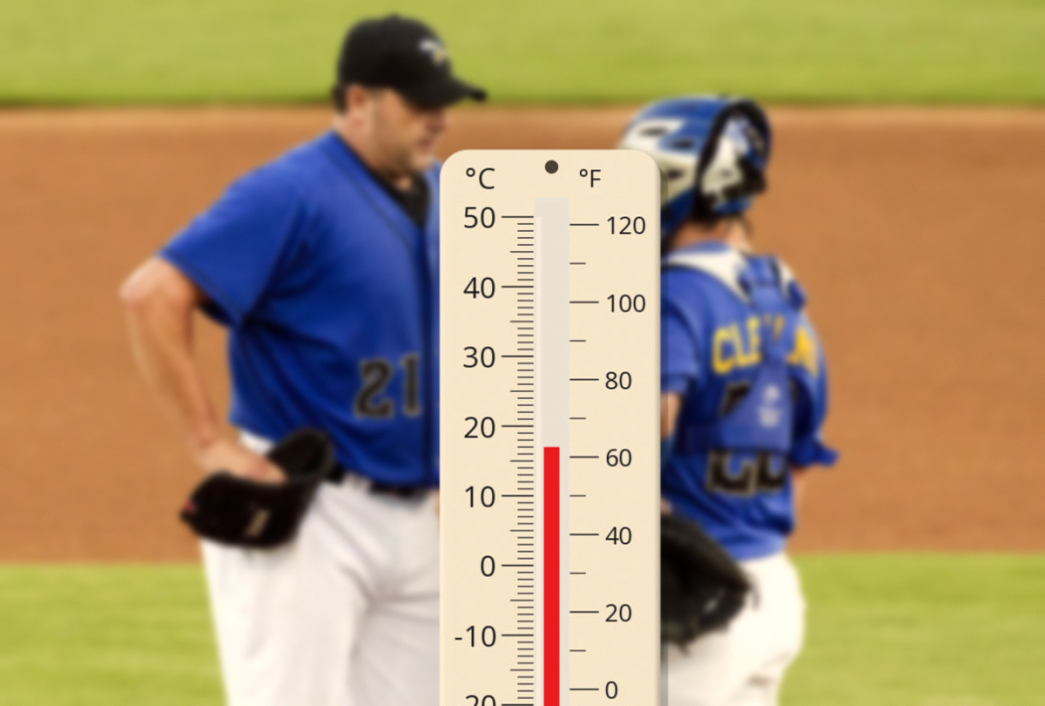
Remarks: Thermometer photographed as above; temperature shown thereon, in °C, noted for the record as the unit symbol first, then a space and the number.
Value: °C 17
